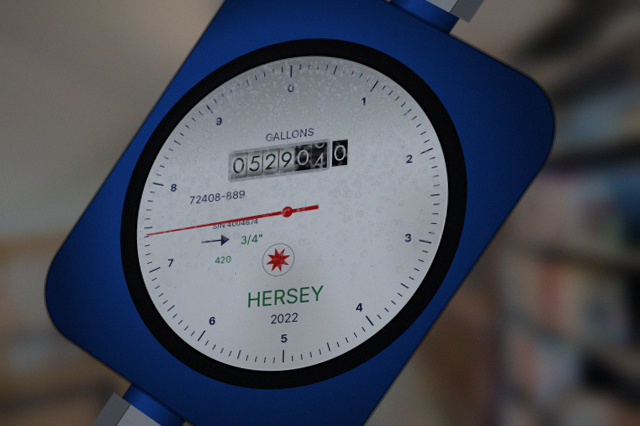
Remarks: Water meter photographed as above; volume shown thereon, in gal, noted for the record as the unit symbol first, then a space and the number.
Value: gal 529037.4
